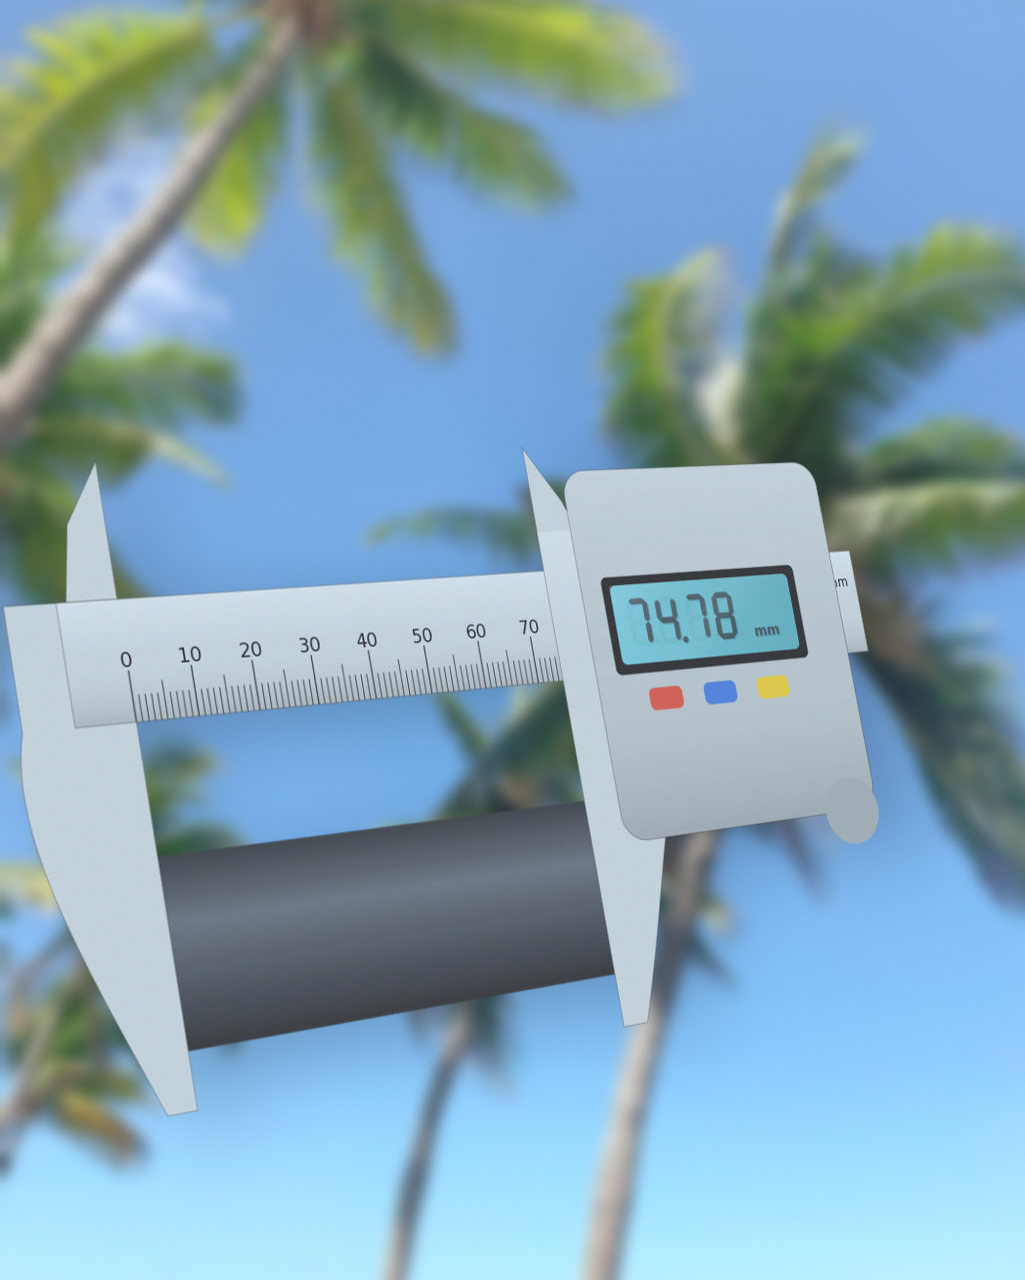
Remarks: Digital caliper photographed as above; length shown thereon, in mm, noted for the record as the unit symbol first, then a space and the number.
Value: mm 74.78
